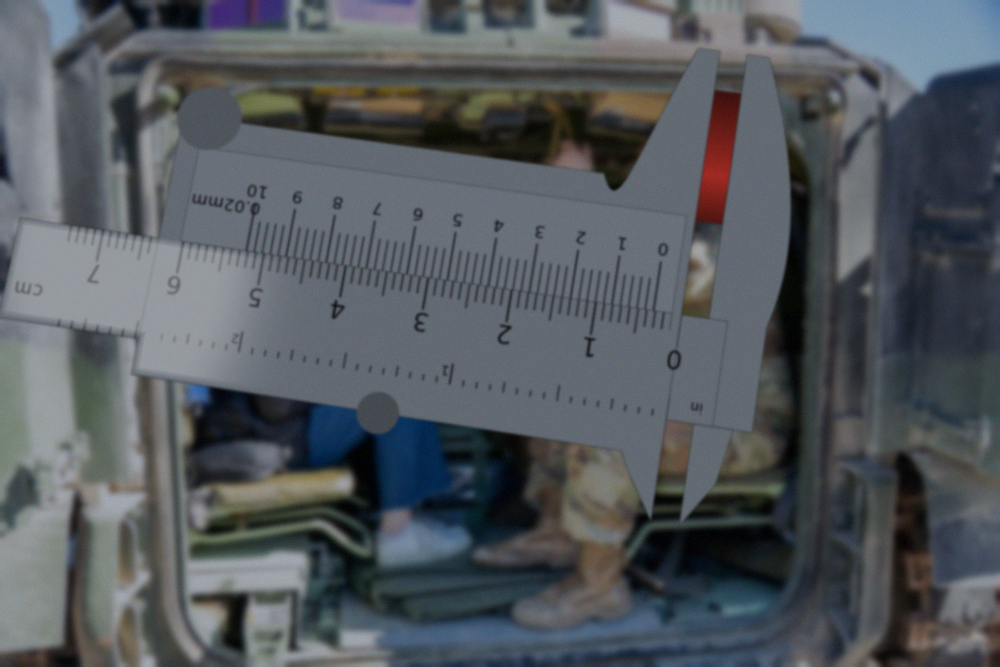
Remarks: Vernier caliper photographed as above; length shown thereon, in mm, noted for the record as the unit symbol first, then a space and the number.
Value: mm 3.2
